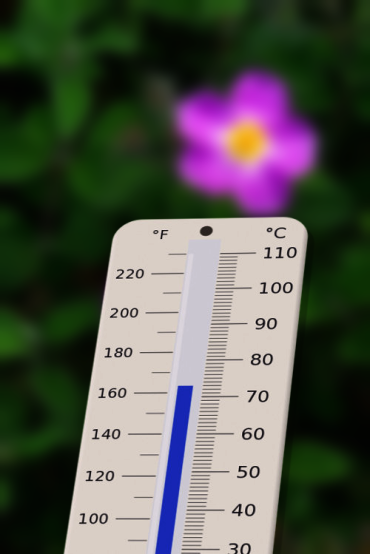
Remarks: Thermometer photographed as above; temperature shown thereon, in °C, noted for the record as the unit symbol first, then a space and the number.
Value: °C 73
